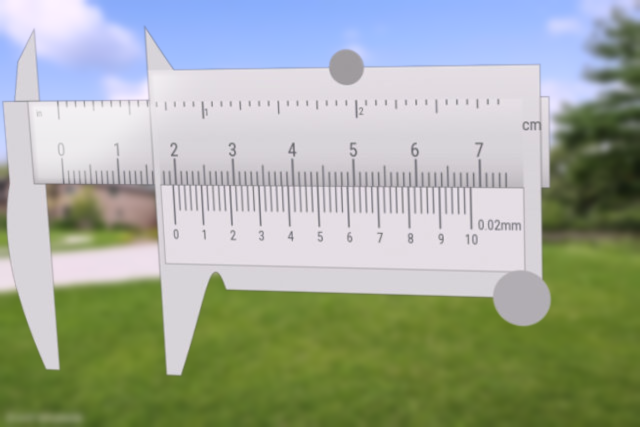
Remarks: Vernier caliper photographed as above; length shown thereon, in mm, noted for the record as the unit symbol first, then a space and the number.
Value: mm 19.5
